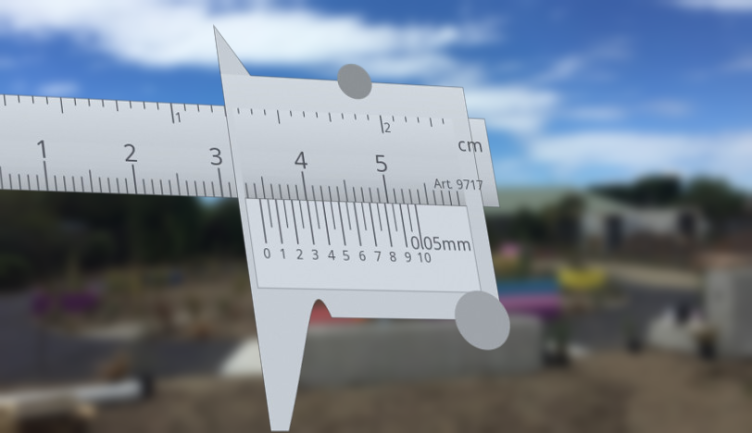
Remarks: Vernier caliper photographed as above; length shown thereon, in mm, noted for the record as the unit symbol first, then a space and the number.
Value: mm 34.4
